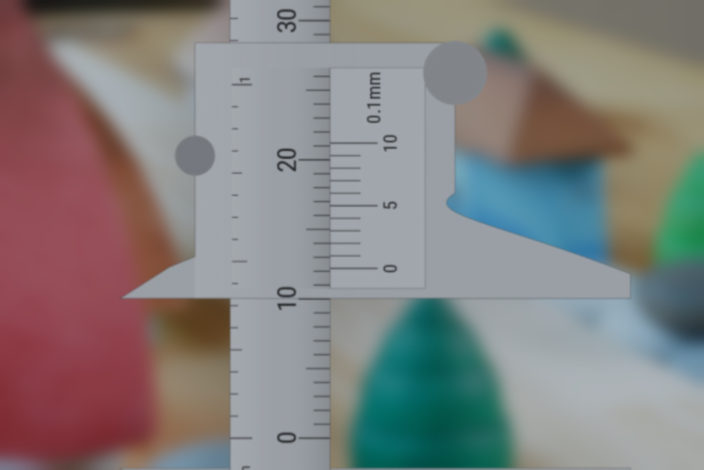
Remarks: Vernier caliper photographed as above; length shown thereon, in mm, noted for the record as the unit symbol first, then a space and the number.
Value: mm 12.2
